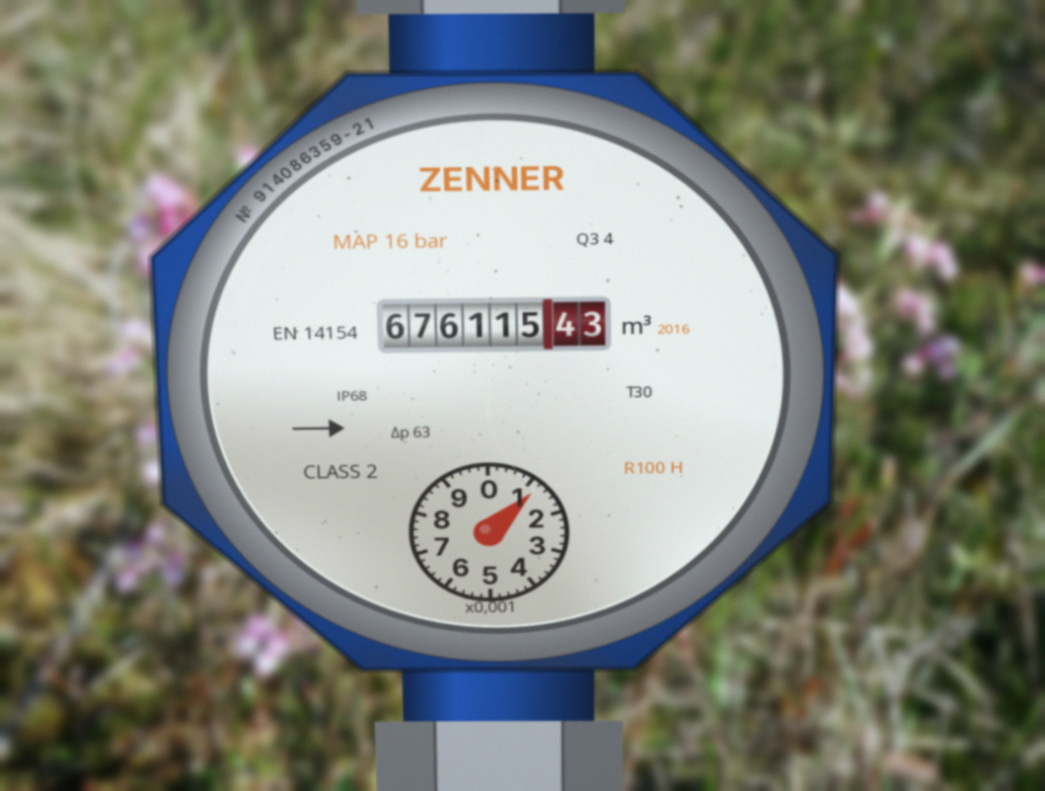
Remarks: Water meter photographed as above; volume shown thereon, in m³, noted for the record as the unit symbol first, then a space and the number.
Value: m³ 676115.431
